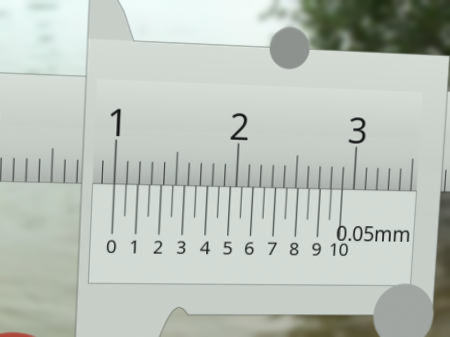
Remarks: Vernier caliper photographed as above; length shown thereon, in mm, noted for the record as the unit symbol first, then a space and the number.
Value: mm 10.0
